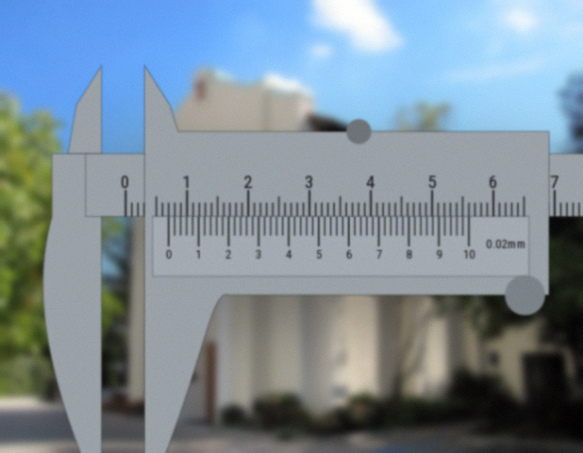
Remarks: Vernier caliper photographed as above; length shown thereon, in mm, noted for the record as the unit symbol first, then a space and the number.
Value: mm 7.0
